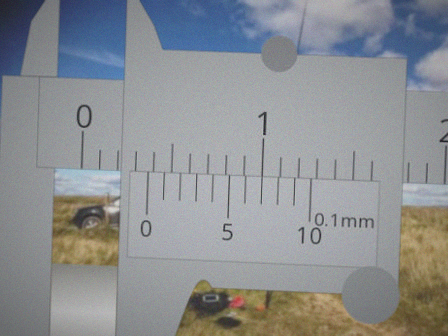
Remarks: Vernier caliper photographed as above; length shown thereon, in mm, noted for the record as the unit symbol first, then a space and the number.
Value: mm 3.7
